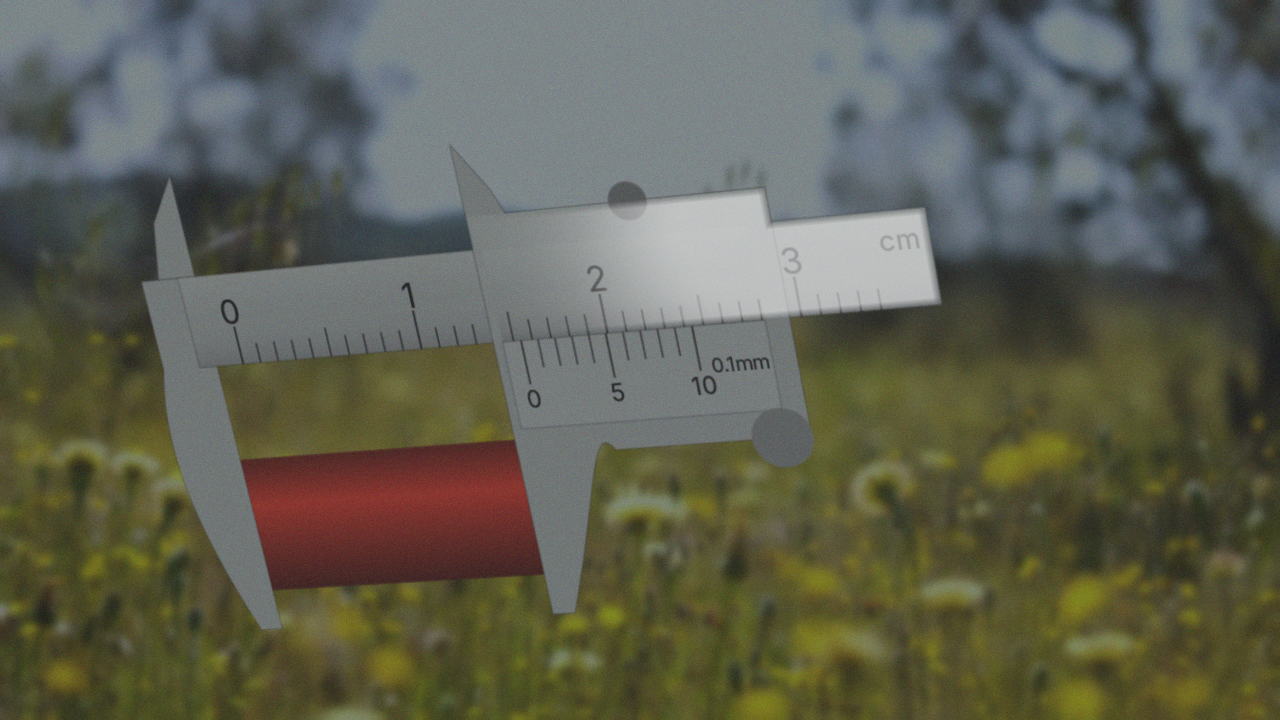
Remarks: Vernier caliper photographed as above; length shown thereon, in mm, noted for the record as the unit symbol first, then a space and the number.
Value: mm 15.4
